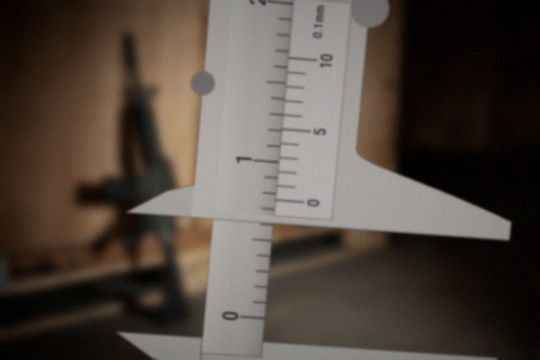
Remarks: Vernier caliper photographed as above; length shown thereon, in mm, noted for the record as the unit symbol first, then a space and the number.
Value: mm 7.6
